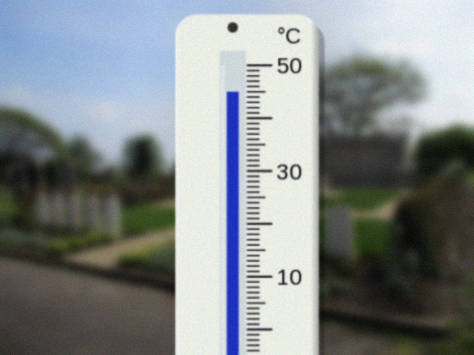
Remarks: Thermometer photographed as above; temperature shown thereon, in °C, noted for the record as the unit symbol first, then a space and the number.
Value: °C 45
